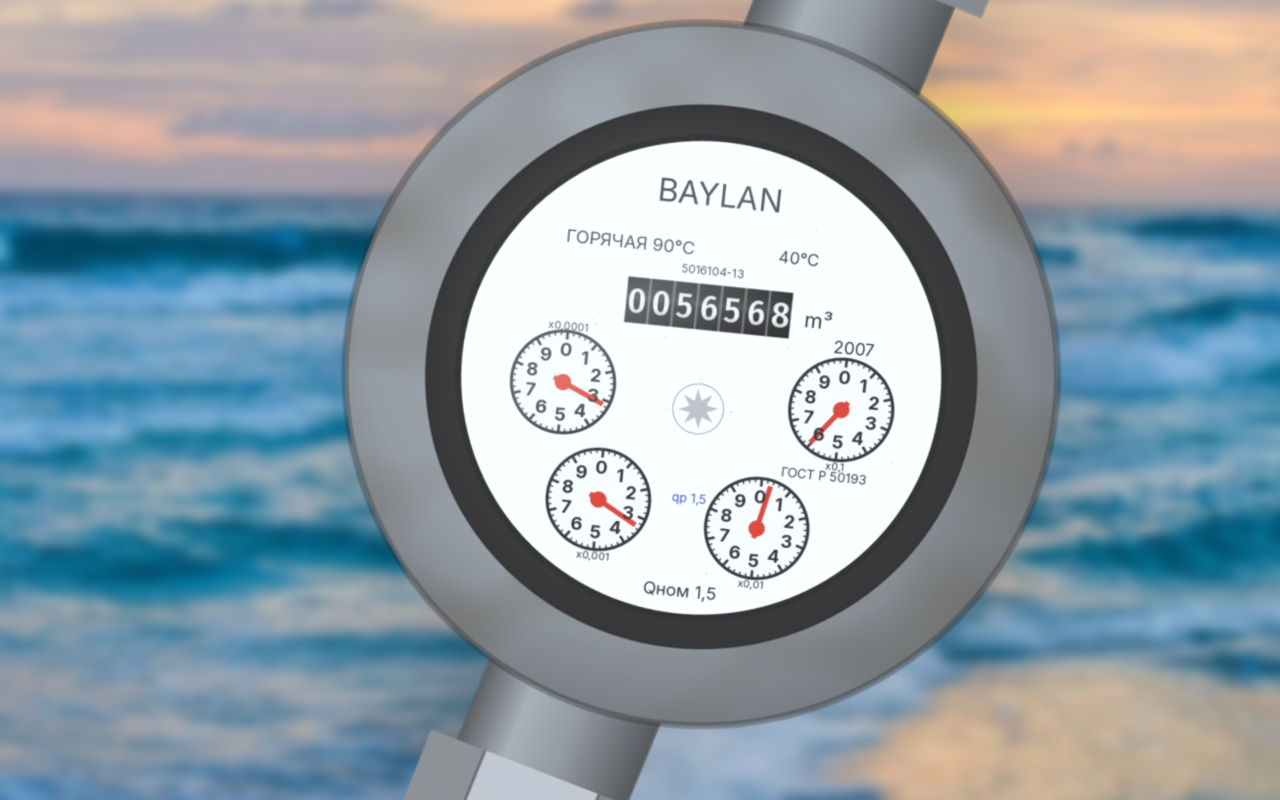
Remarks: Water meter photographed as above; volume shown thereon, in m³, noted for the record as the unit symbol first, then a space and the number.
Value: m³ 56568.6033
